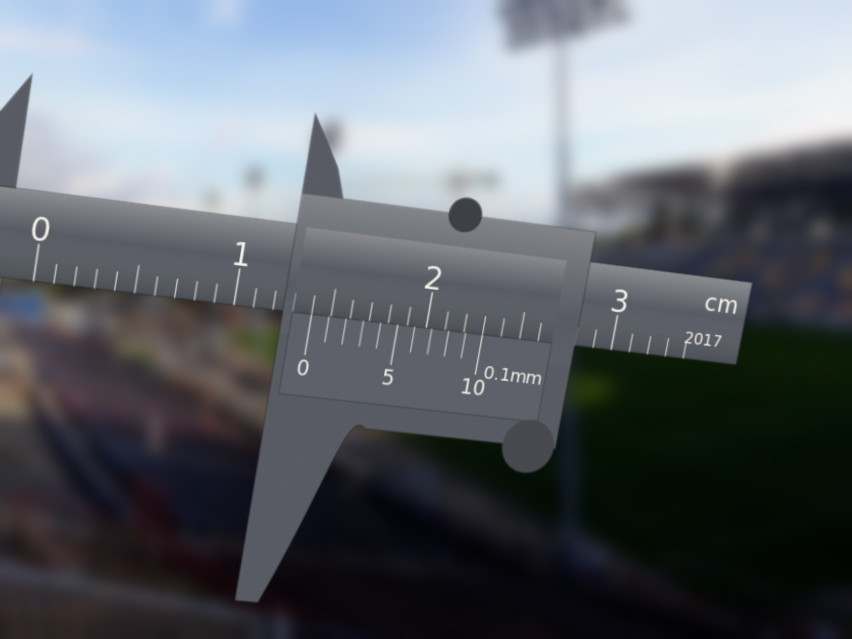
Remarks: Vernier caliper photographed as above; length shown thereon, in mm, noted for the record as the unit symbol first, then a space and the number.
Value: mm 14.0
